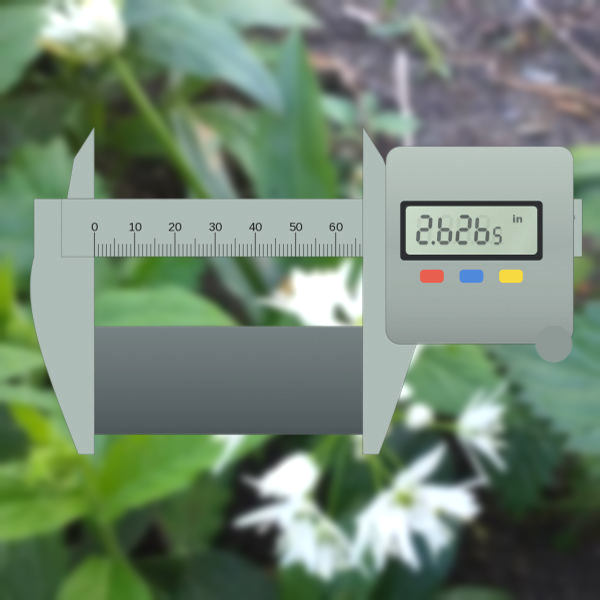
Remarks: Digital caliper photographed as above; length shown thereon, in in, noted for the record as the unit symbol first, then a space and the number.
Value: in 2.6265
